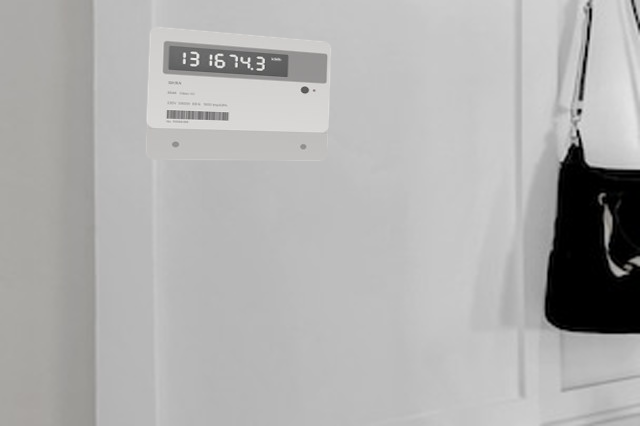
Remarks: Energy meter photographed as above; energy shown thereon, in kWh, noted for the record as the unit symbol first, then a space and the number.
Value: kWh 131674.3
